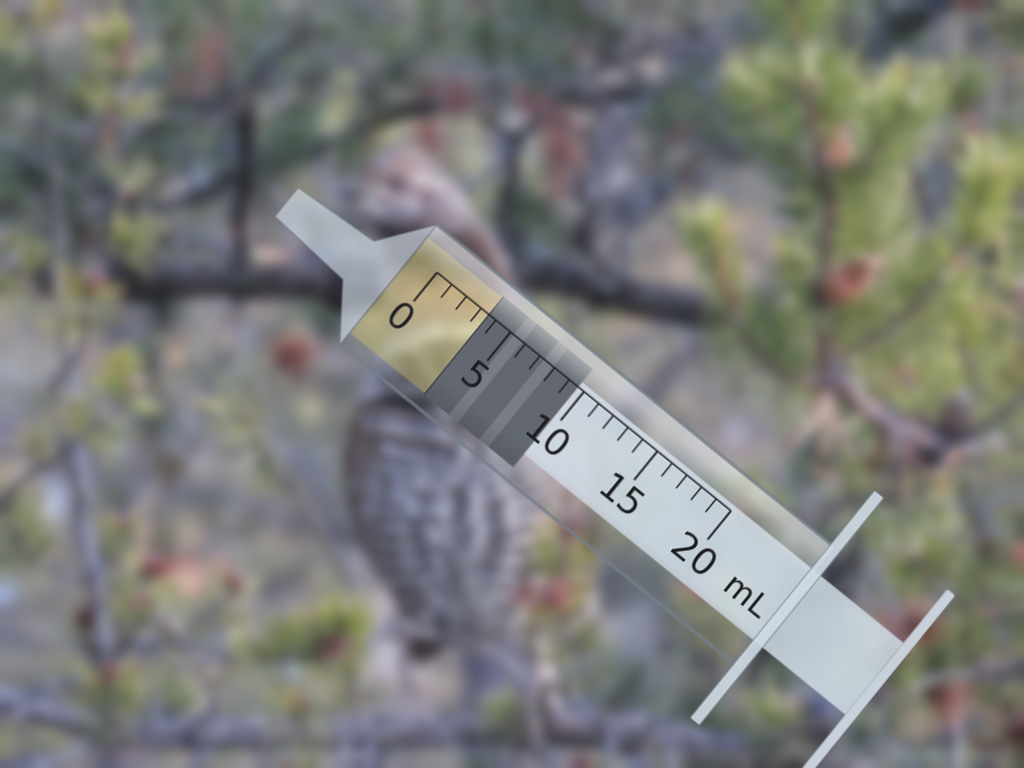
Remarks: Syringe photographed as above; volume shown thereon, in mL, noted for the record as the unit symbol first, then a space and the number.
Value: mL 3.5
